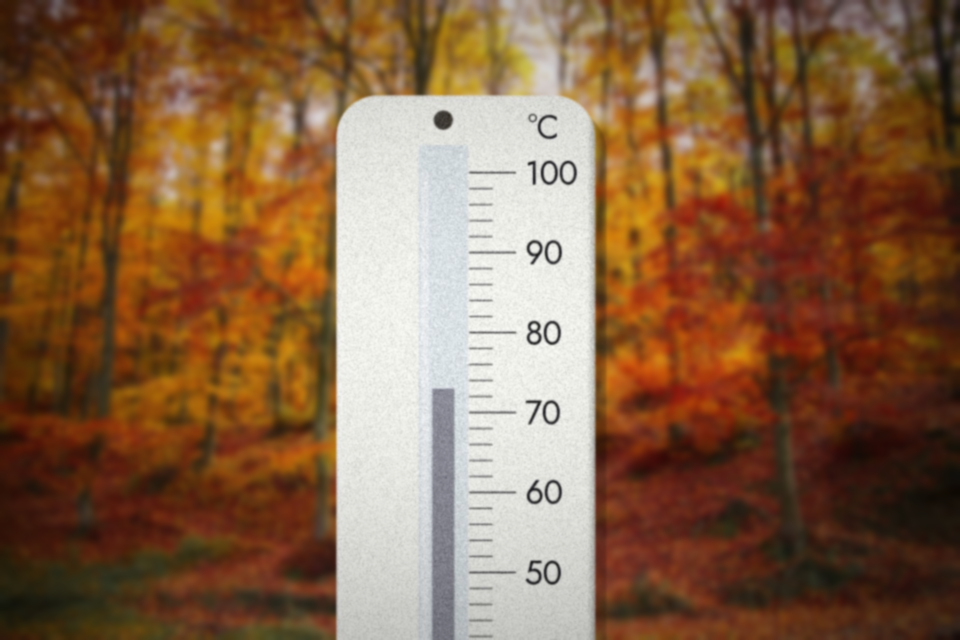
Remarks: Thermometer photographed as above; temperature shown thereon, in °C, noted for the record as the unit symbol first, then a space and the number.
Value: °C 73
